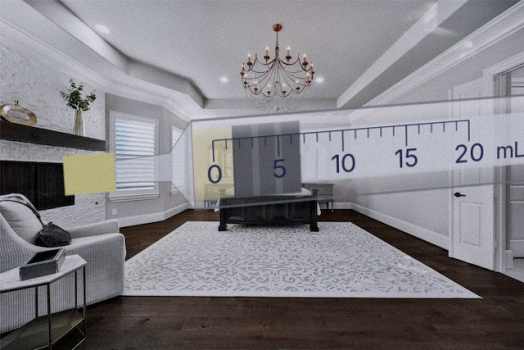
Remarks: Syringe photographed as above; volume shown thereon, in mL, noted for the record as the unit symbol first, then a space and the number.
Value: mL 1.5
